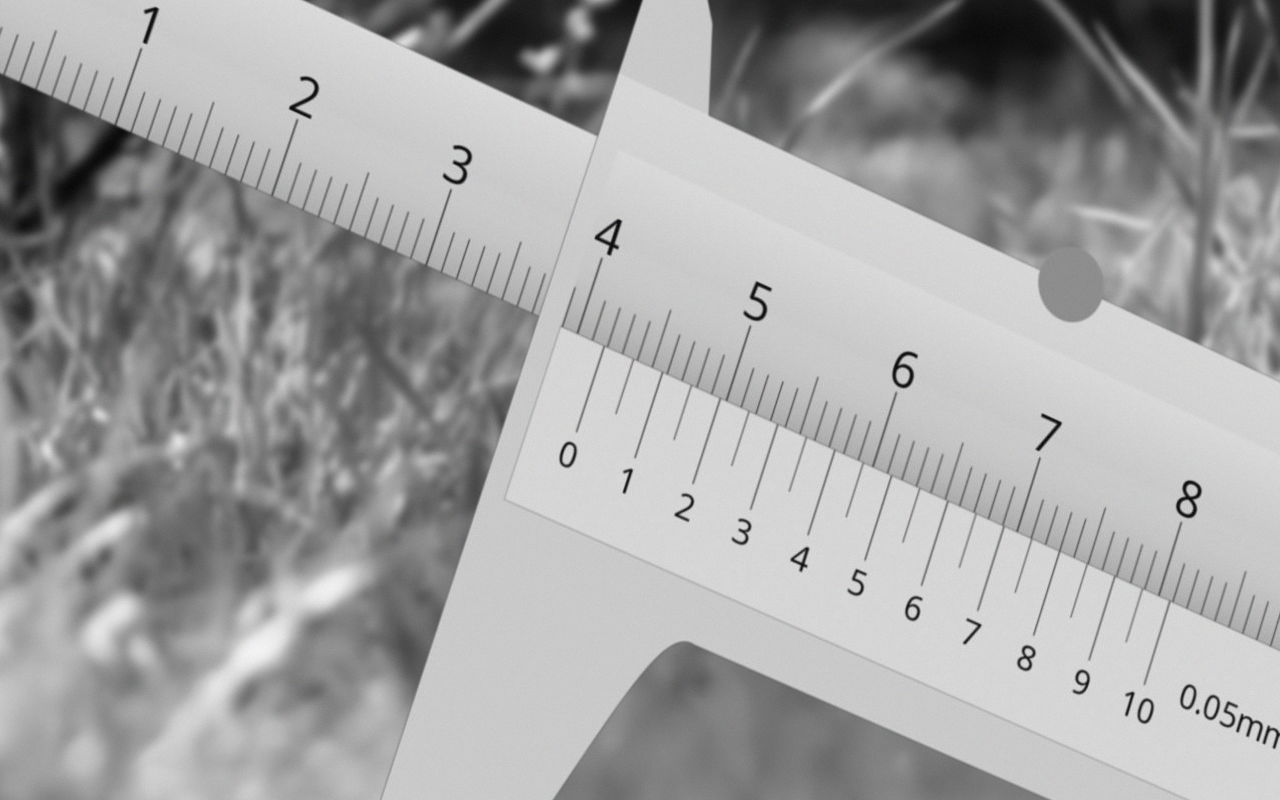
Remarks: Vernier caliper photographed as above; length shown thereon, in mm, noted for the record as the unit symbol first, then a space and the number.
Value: mm 41.8
